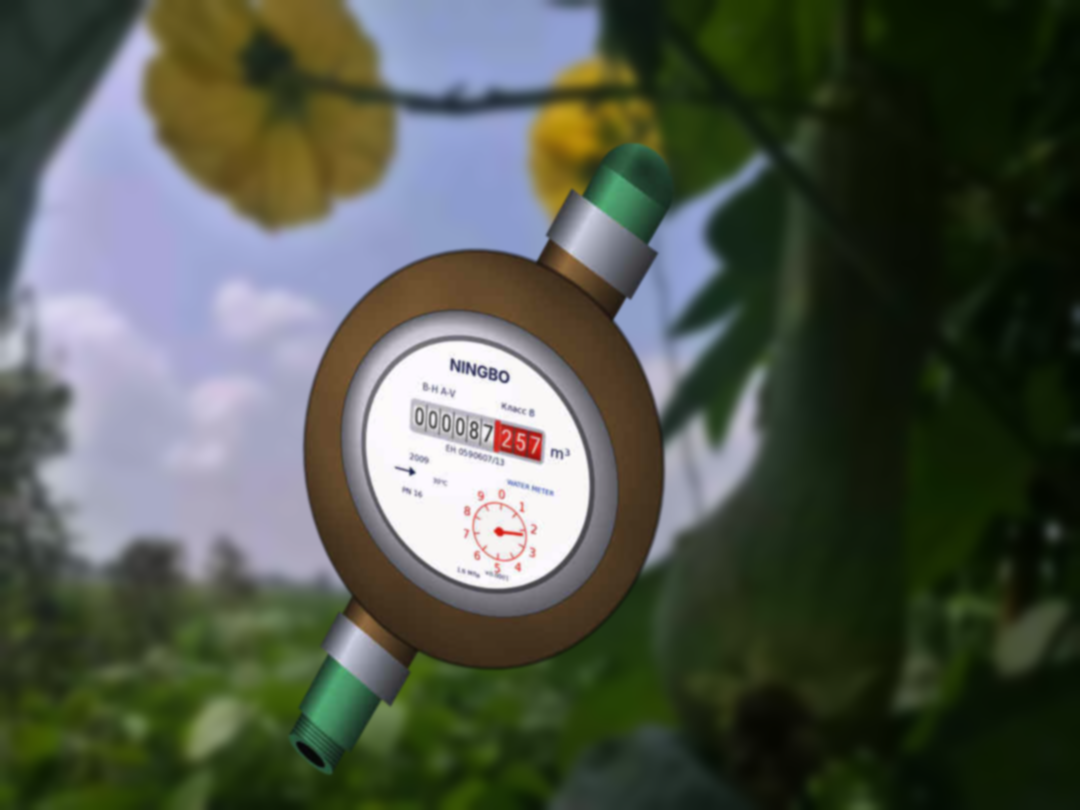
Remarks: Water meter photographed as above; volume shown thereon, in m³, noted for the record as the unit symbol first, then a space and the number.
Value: m³ 87.2572
